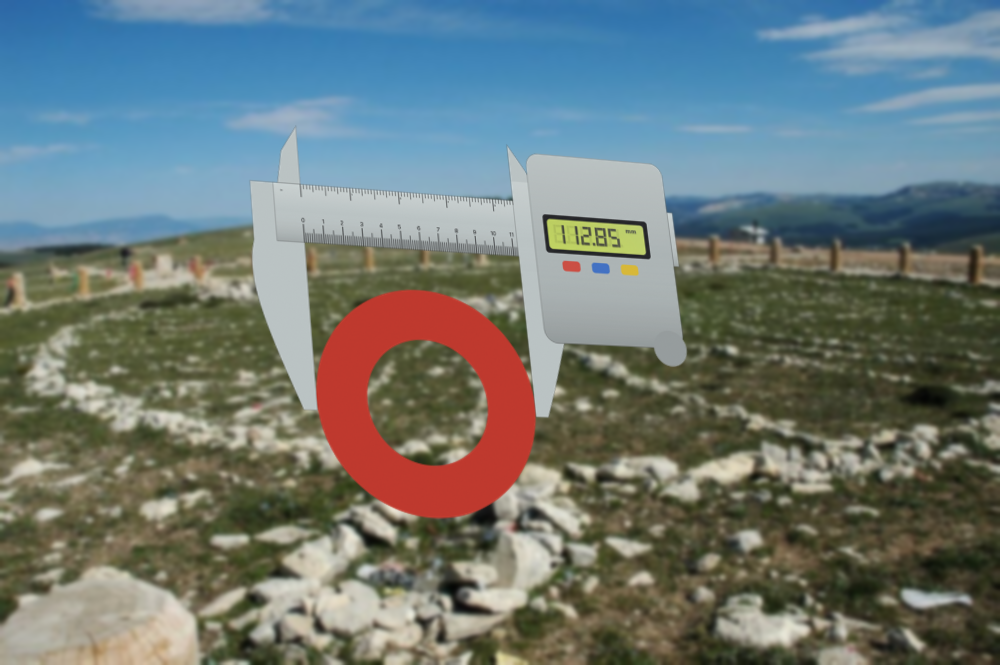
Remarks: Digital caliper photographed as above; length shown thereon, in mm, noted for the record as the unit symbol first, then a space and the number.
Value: mm 112.85
